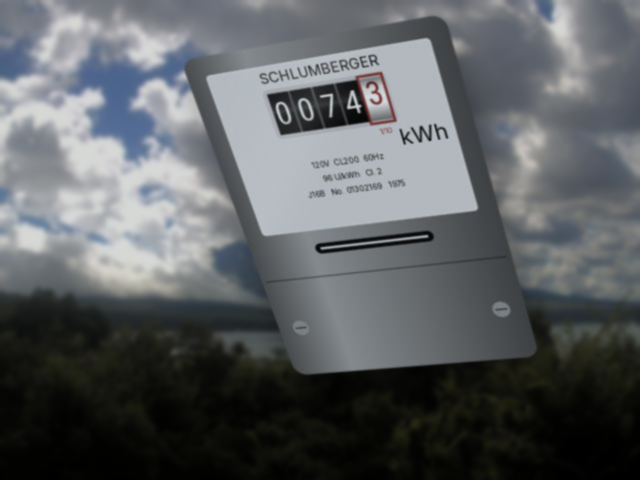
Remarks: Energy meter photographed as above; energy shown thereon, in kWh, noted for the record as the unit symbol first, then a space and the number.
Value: kWh 74.3
